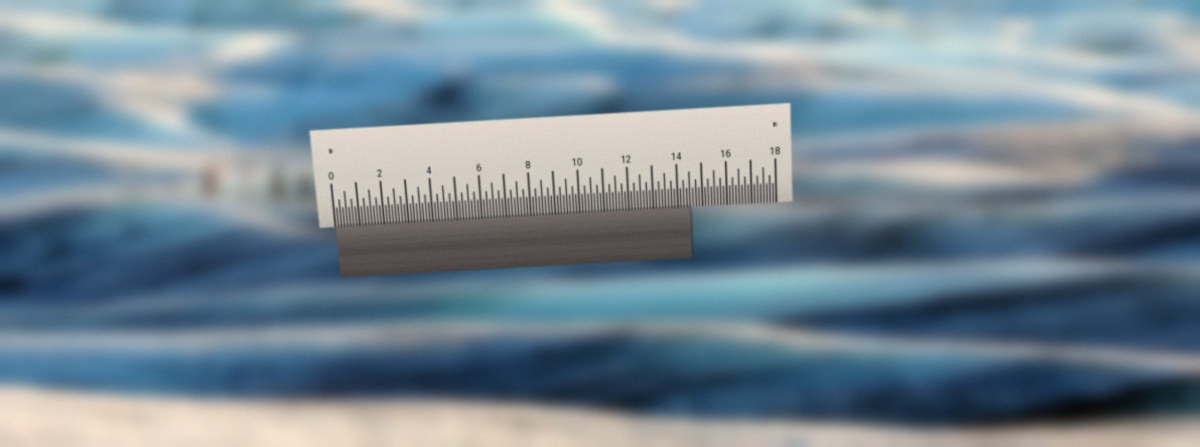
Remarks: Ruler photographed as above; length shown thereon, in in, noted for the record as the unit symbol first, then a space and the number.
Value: in 14.5
